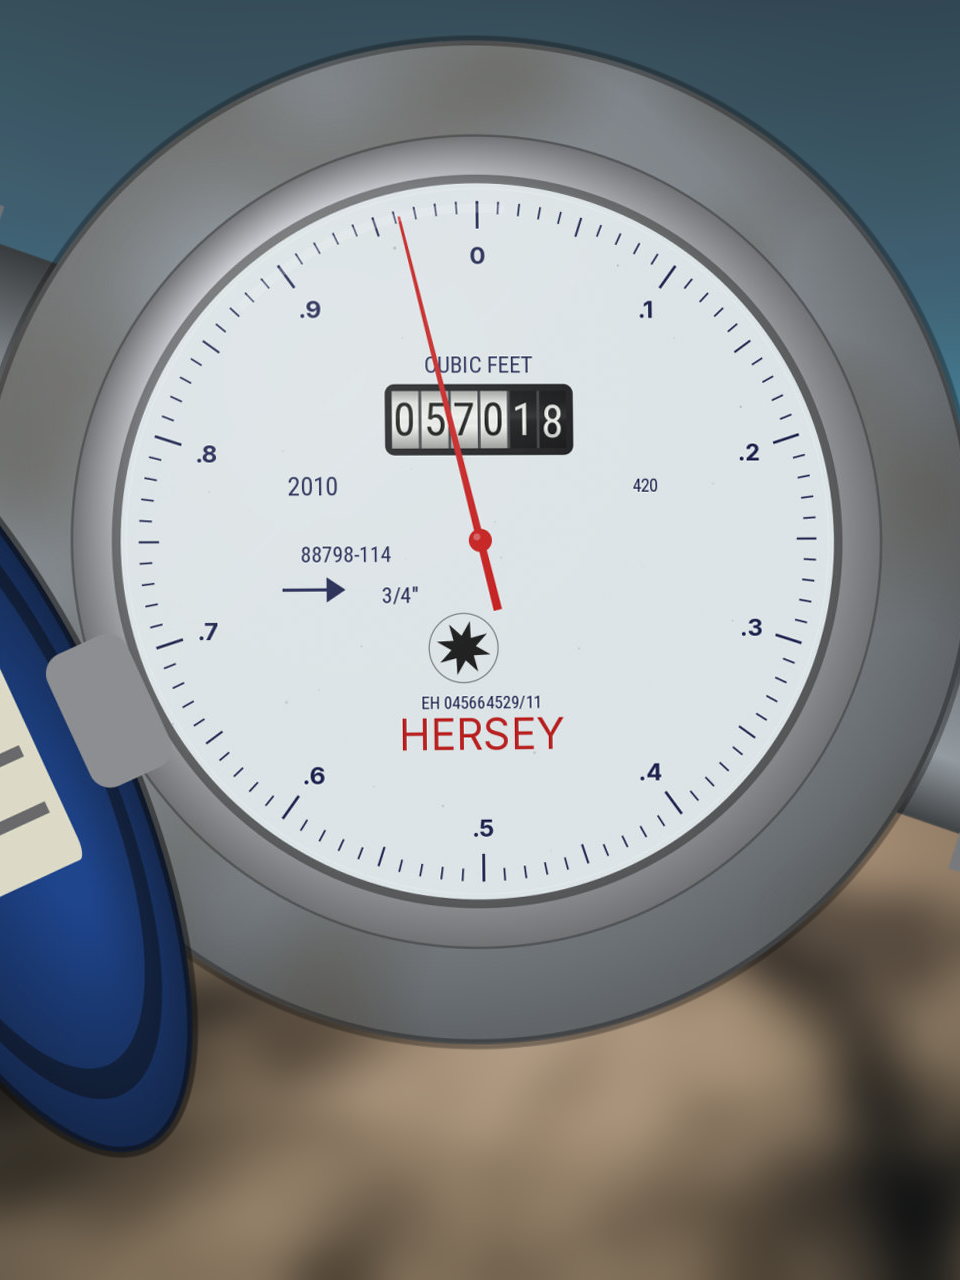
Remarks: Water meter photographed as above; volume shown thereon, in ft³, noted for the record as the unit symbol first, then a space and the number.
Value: ft³ 57017.96
